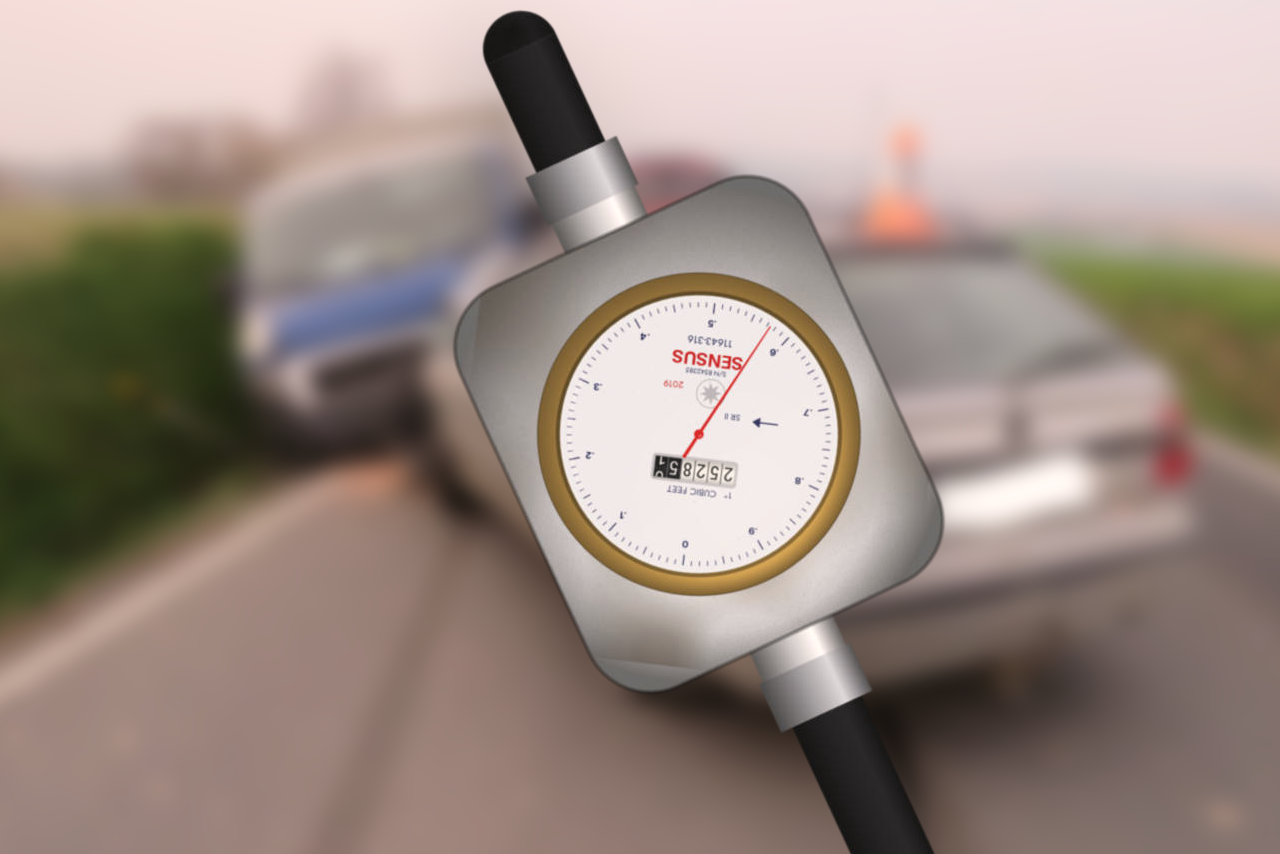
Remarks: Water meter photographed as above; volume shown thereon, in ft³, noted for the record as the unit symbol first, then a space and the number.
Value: ft³ 252850.57
